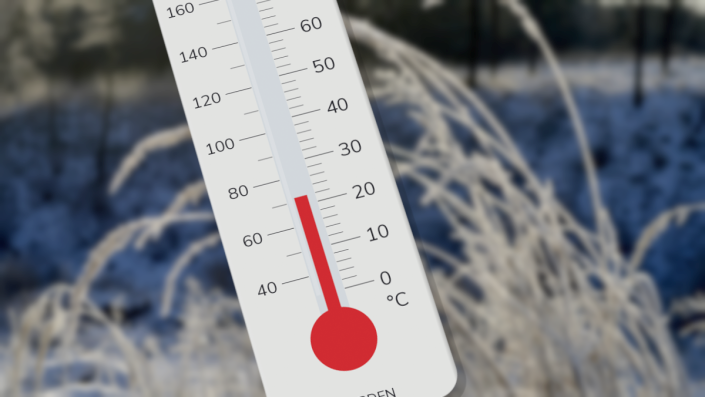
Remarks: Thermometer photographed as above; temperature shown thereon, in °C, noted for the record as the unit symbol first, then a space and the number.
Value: °C 22
